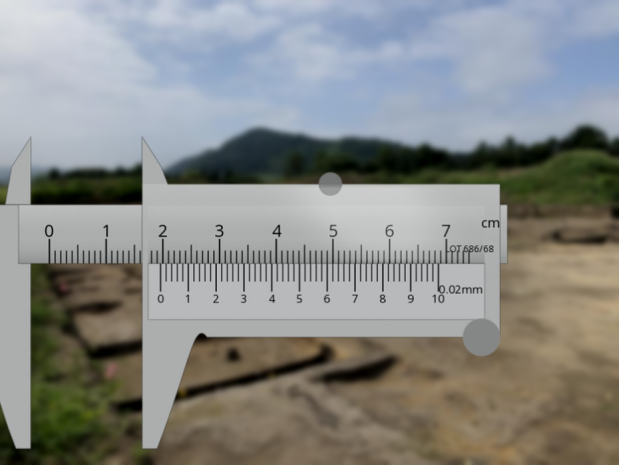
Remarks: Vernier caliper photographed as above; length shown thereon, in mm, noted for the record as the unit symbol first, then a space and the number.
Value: mm 19.6
